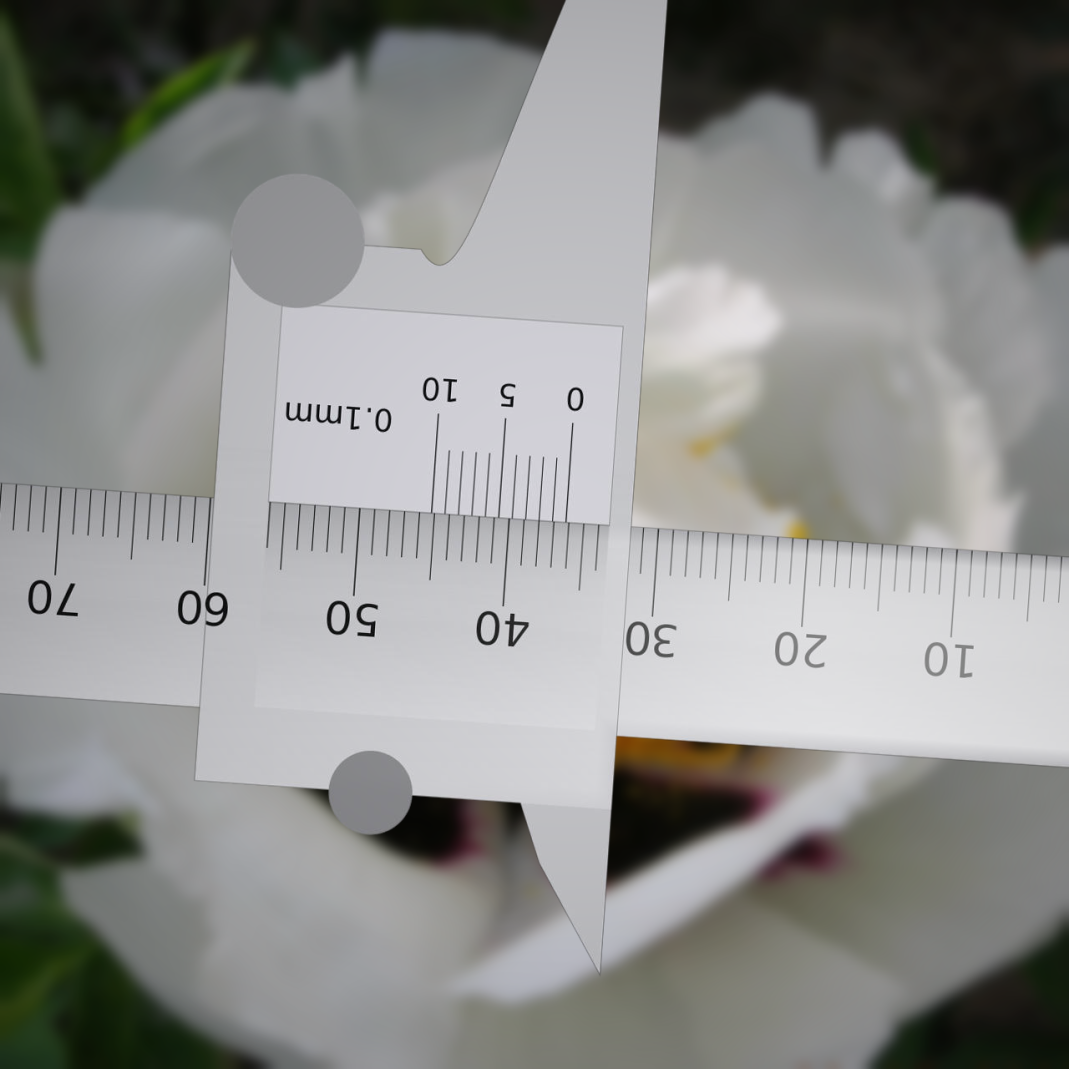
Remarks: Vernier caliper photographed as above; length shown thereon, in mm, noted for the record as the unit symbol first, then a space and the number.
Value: mm 36.2
